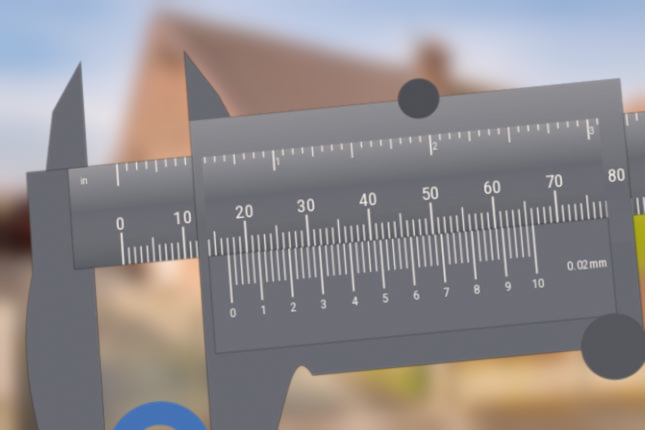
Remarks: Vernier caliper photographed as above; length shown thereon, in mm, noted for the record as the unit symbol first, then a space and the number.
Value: mm 17.0
